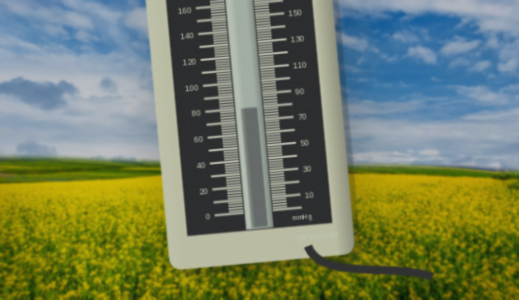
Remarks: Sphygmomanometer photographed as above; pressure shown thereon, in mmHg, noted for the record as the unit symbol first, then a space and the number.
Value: mmHg 80
